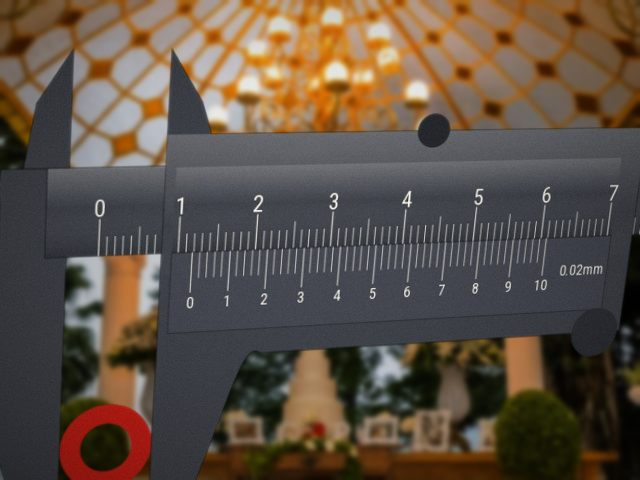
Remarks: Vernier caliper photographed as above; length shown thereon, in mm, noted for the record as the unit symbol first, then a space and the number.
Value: mm 11.8
